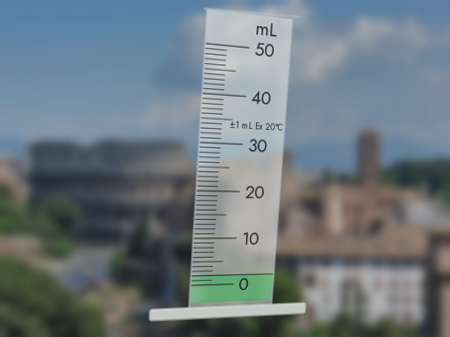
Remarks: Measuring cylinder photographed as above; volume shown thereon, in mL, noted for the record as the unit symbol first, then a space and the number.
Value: mL 2
